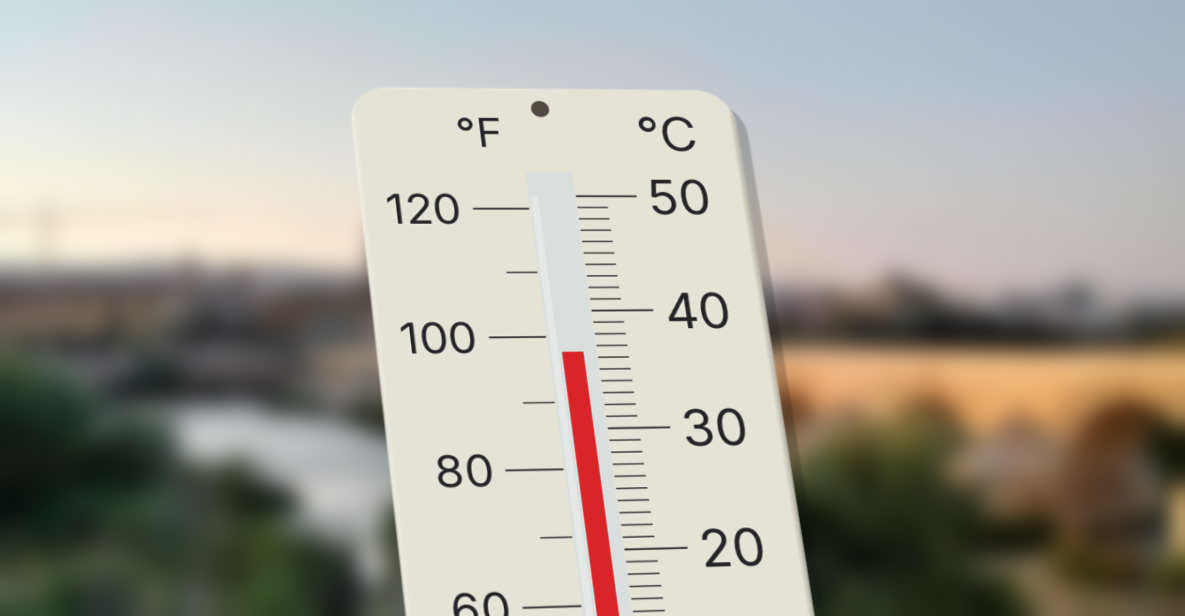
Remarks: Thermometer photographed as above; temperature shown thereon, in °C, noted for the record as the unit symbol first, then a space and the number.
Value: °C 36.5
